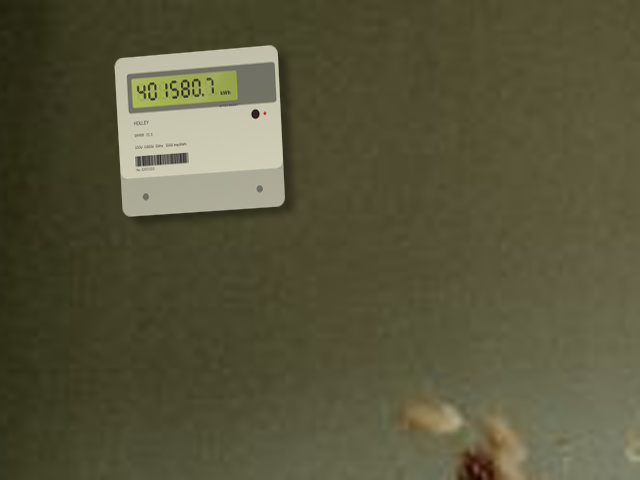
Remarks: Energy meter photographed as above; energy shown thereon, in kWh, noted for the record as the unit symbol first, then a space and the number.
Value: kWh 401580.7
